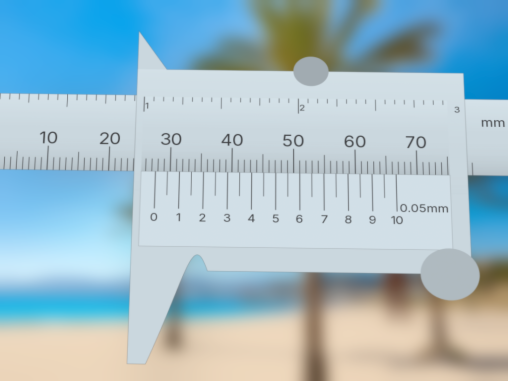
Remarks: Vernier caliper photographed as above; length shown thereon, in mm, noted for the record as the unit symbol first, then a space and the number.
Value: mm 27.6
